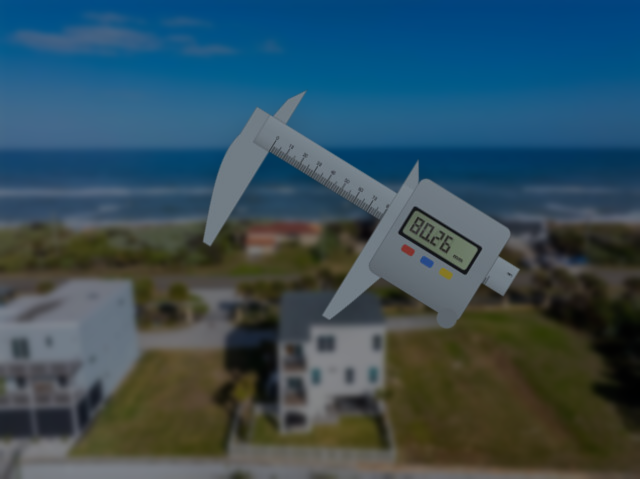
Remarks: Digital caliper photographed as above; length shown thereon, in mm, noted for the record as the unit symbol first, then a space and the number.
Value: mm 80.26
